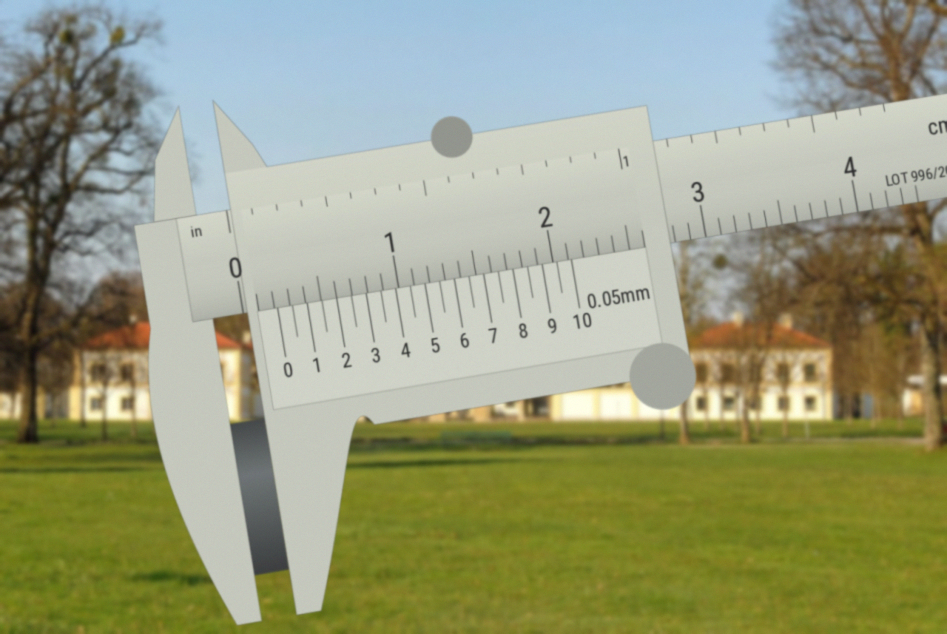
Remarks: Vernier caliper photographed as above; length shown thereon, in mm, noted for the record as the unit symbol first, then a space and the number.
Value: mm 2.2
